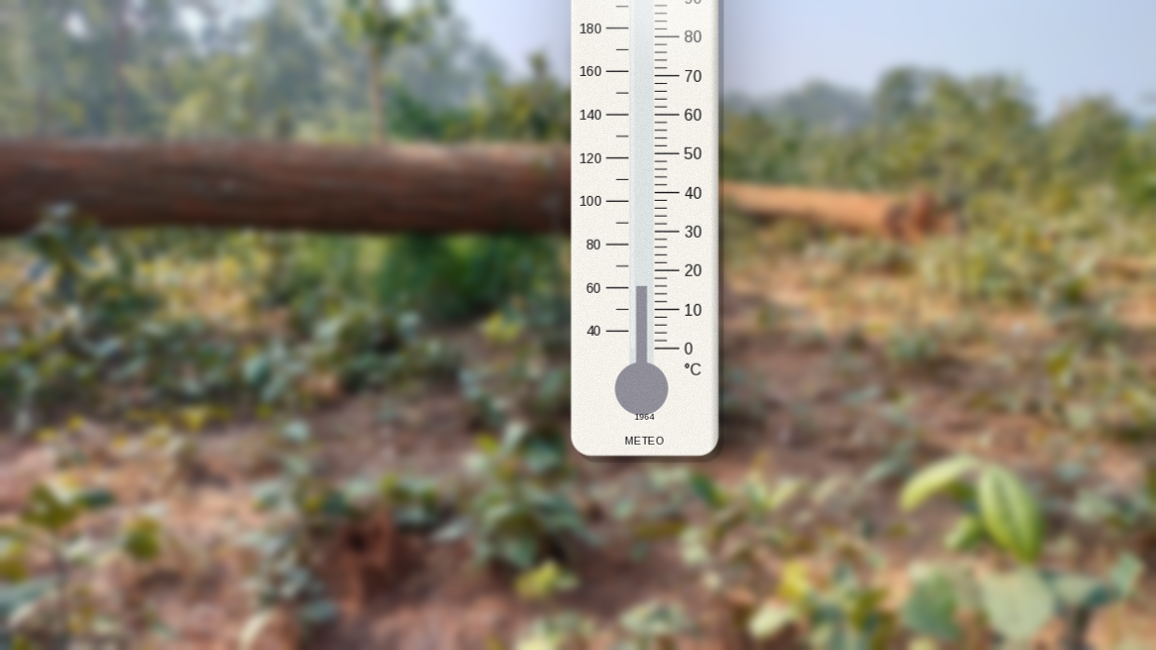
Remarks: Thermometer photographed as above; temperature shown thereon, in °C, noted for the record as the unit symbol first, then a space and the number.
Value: °C 16
